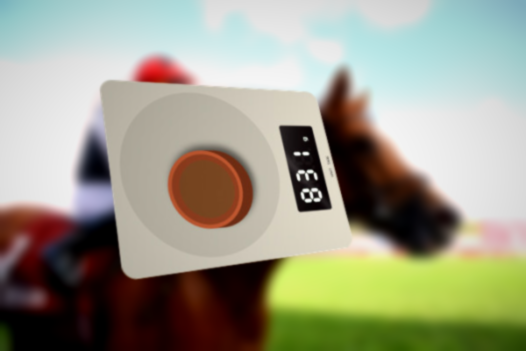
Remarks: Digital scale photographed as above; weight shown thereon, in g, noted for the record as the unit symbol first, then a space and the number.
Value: g 831
